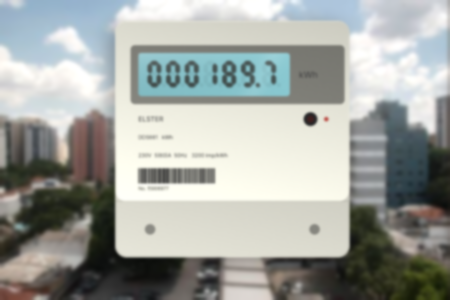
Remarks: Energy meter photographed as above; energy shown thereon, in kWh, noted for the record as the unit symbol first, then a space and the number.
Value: kWh 189.7
